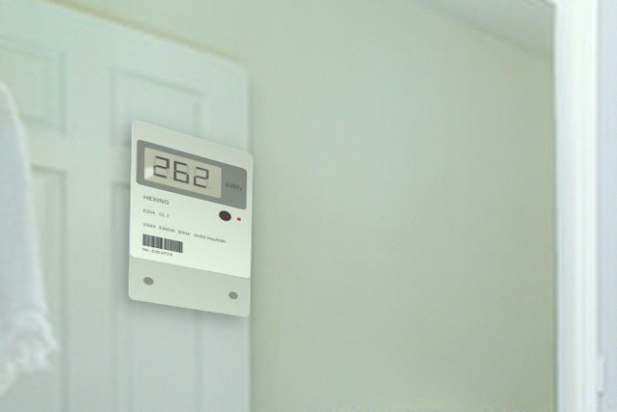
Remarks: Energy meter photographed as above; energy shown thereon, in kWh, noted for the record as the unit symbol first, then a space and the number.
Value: kWh 262
